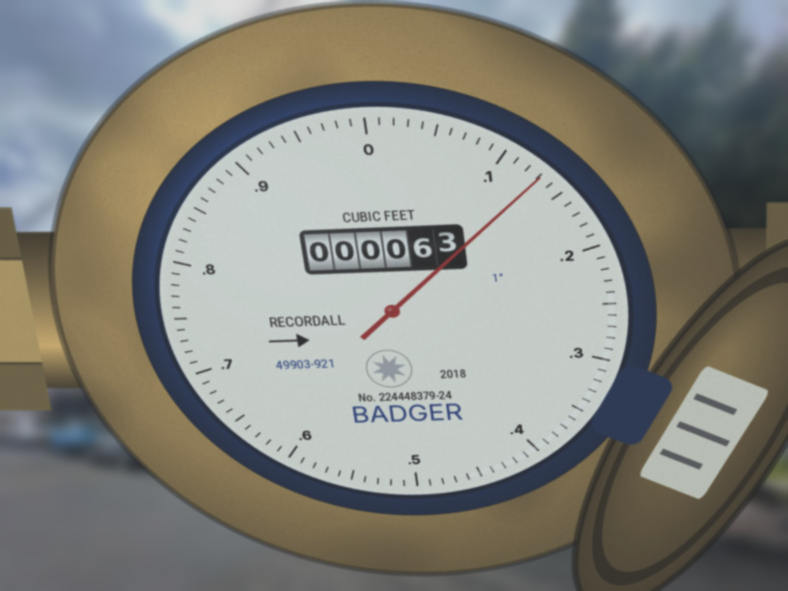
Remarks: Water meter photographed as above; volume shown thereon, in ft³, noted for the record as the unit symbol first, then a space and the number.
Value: ft³ 63.13
